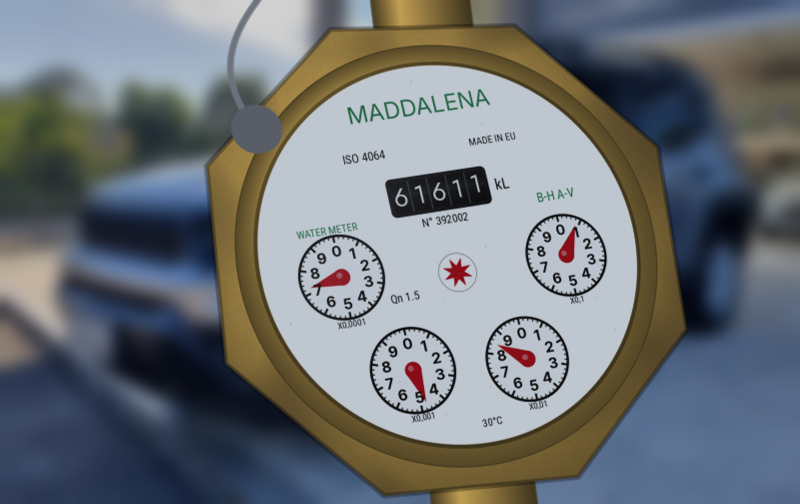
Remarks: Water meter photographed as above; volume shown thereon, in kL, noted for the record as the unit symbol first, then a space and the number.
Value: kL 61611.0847
